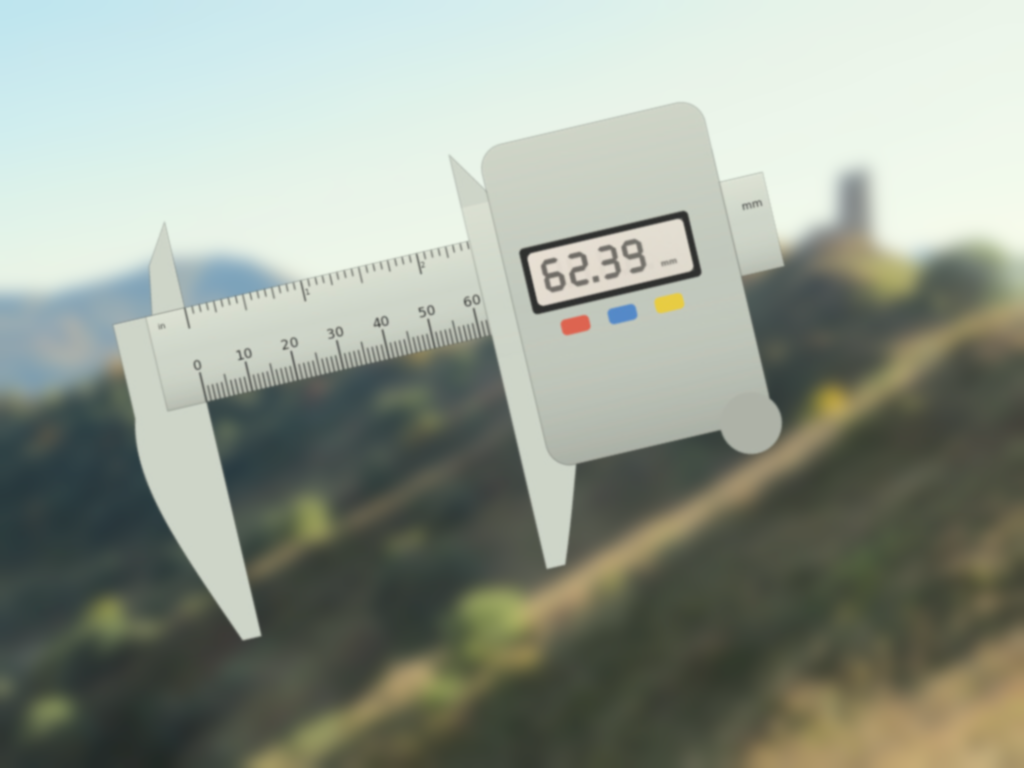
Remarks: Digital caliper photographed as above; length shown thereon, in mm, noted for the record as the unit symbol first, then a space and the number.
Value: mm 62.39
